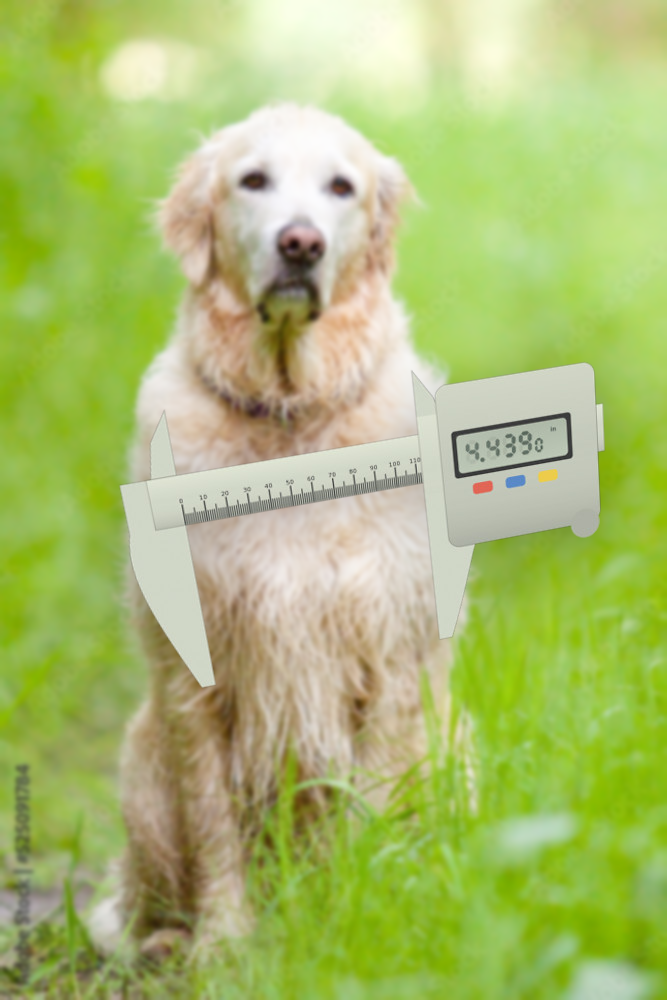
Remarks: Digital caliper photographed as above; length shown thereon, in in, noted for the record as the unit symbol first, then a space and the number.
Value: in 4.4390
